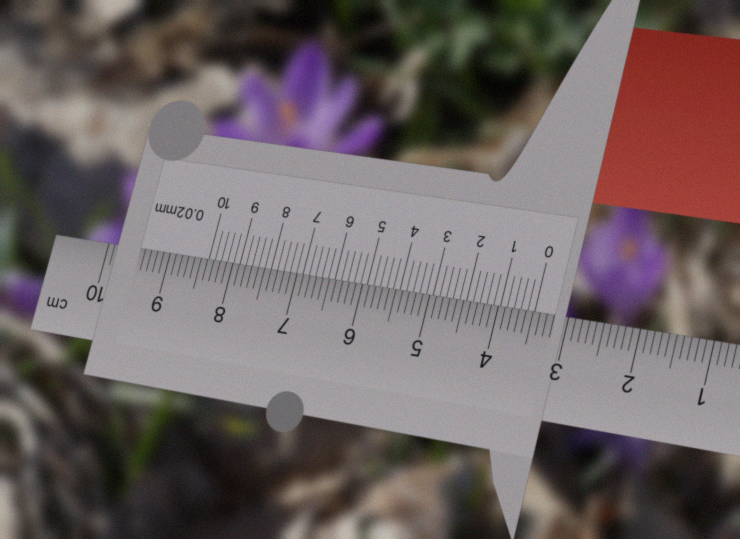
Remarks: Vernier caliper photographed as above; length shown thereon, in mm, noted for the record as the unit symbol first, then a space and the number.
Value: mm 34.8
